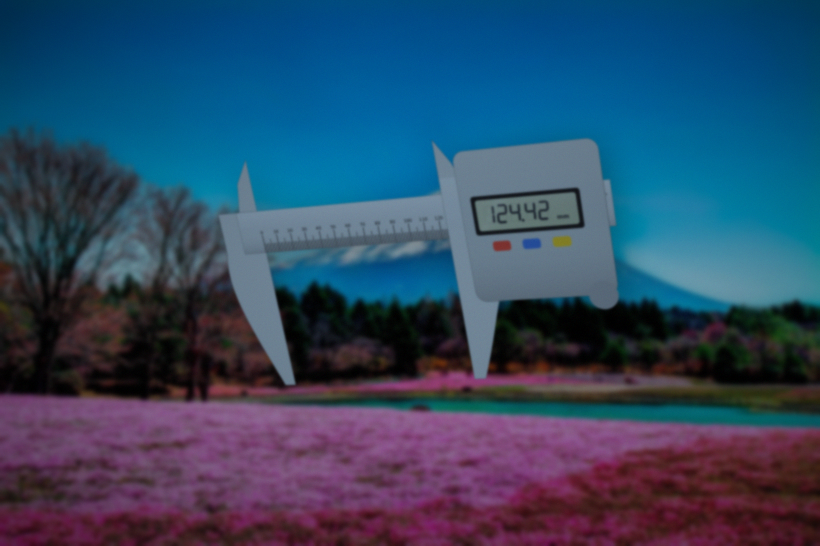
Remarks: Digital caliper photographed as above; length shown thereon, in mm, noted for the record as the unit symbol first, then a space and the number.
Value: mm 124.42
